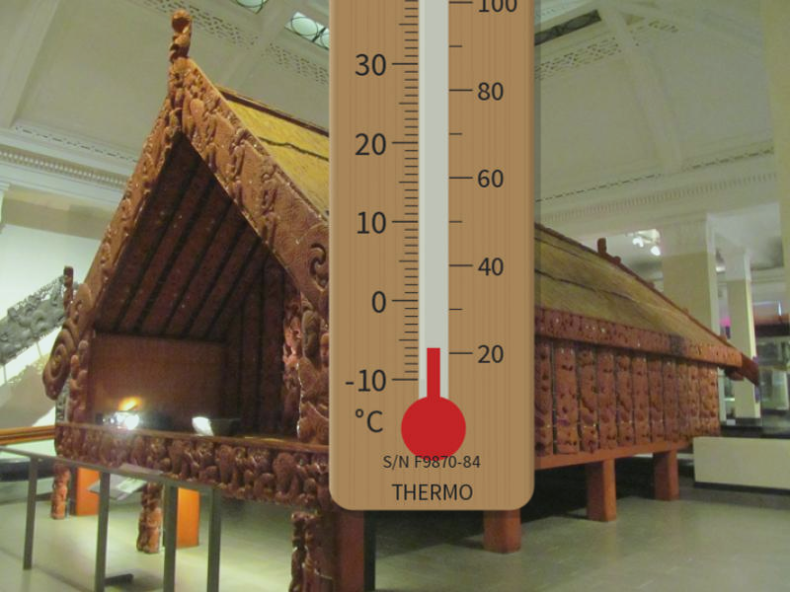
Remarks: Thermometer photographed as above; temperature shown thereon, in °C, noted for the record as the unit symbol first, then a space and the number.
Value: °C -6
